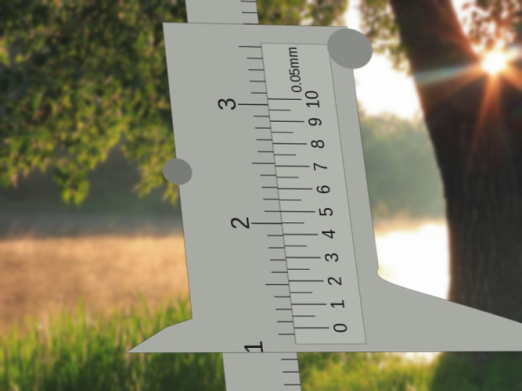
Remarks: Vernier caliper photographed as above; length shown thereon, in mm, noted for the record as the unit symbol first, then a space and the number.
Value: mm 11.5
